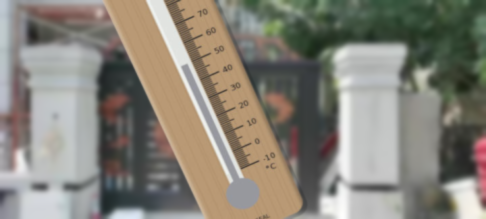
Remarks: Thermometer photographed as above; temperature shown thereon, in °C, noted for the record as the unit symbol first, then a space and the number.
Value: °C 50
